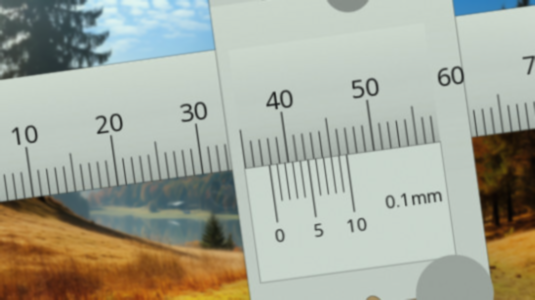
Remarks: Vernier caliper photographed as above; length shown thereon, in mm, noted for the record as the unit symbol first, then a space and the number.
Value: mm 37.8
